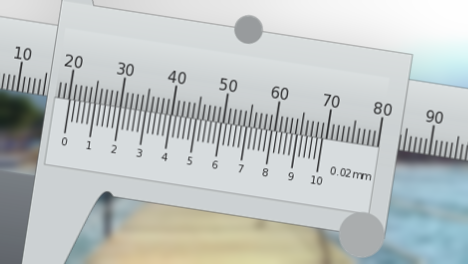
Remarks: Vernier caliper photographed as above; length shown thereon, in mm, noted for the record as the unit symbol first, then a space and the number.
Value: mm 20.2
